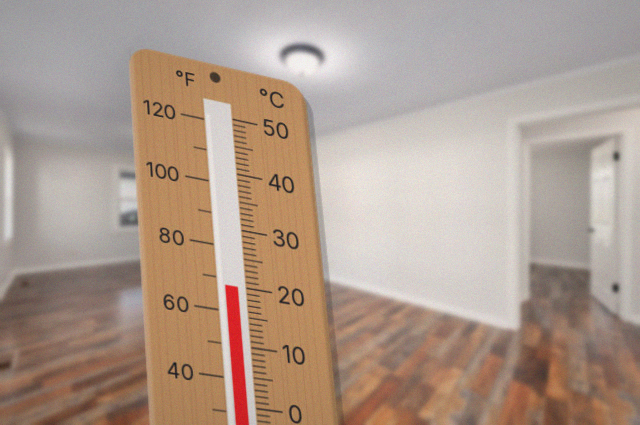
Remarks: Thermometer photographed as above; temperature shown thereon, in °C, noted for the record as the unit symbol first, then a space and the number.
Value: °C 20
